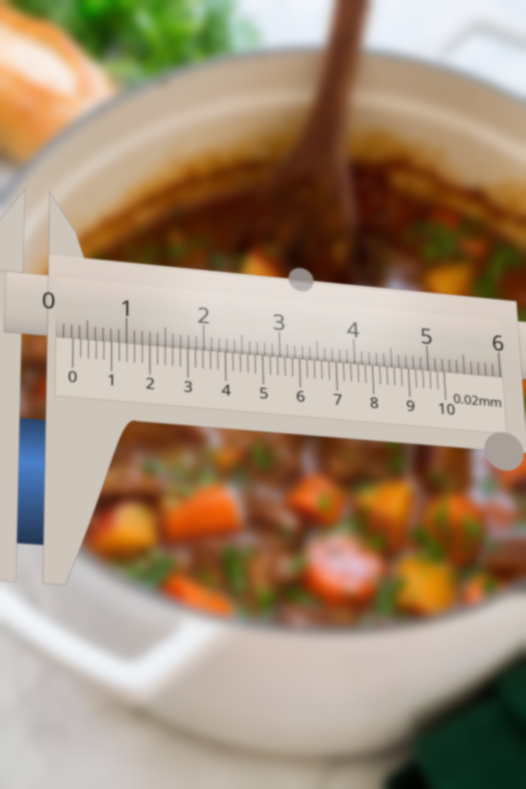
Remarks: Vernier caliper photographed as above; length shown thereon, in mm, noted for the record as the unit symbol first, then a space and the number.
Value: mm 3.2
